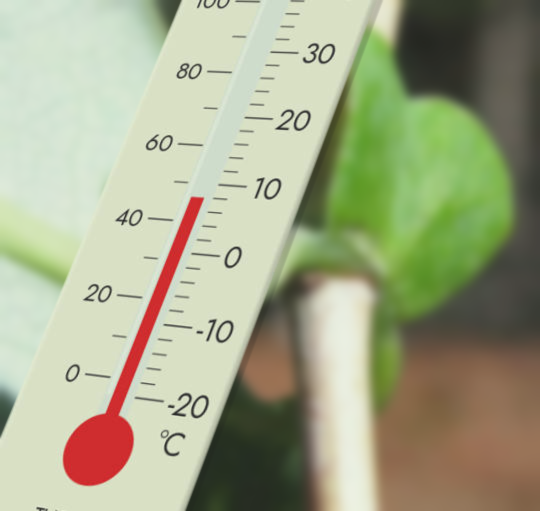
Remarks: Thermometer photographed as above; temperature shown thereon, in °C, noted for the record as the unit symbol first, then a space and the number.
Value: °C 8
